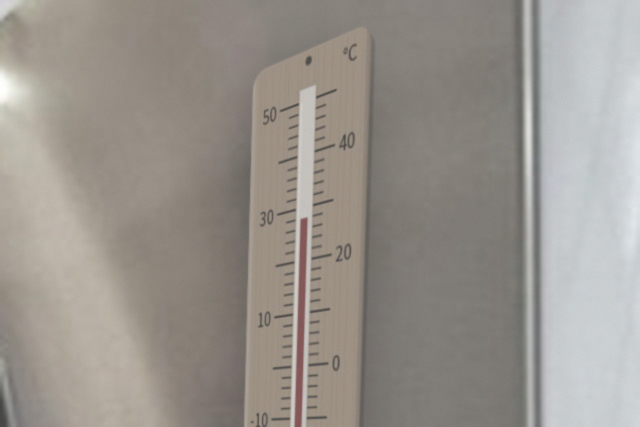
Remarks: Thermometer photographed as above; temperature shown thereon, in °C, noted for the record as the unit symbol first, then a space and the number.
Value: °C 28
